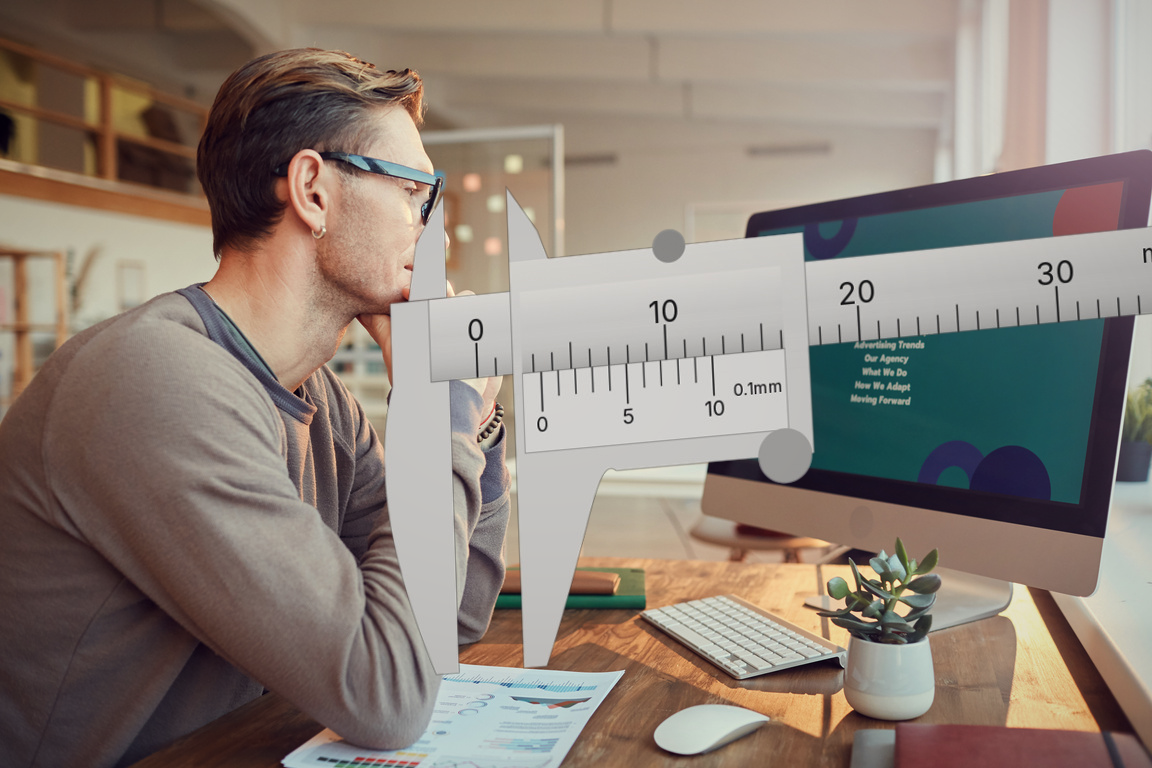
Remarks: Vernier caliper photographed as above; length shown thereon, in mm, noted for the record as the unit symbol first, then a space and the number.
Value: mm 3.4
